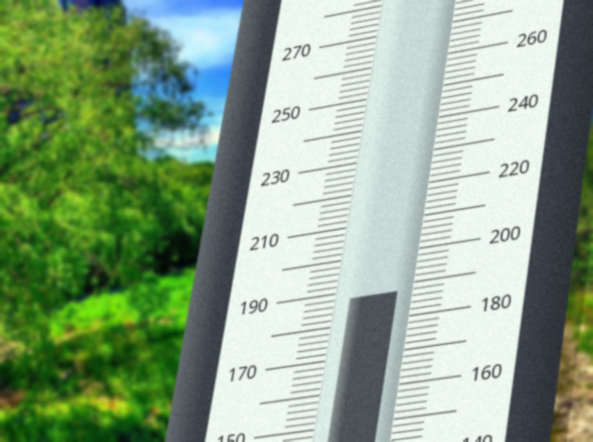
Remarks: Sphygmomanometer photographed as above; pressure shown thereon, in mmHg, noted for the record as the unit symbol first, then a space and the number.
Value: mmHg 188
